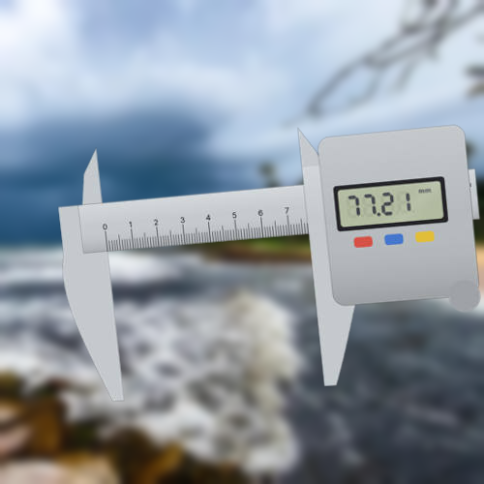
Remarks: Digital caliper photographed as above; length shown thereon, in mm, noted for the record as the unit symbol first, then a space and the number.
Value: mm 77.21
